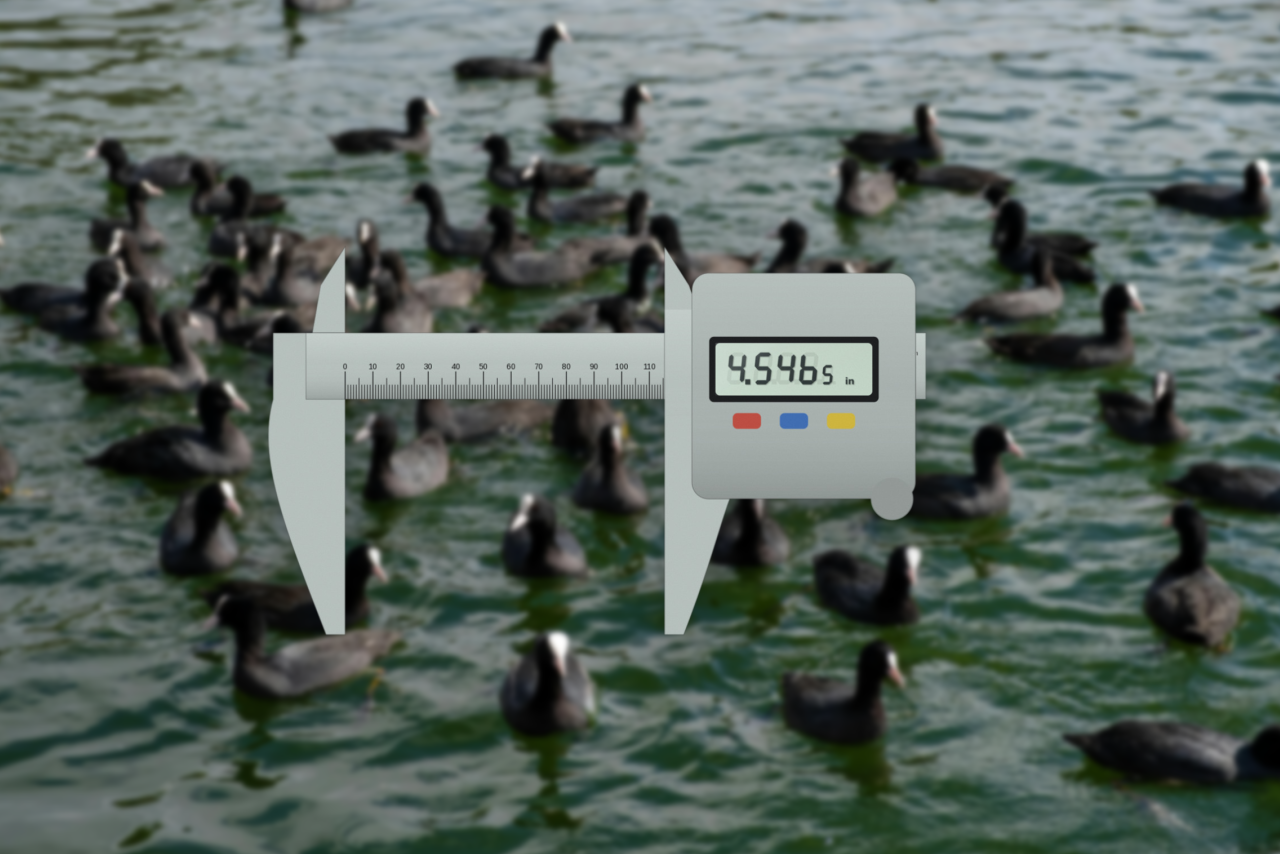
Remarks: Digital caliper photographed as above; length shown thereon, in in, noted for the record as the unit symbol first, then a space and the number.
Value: in 4.5465
